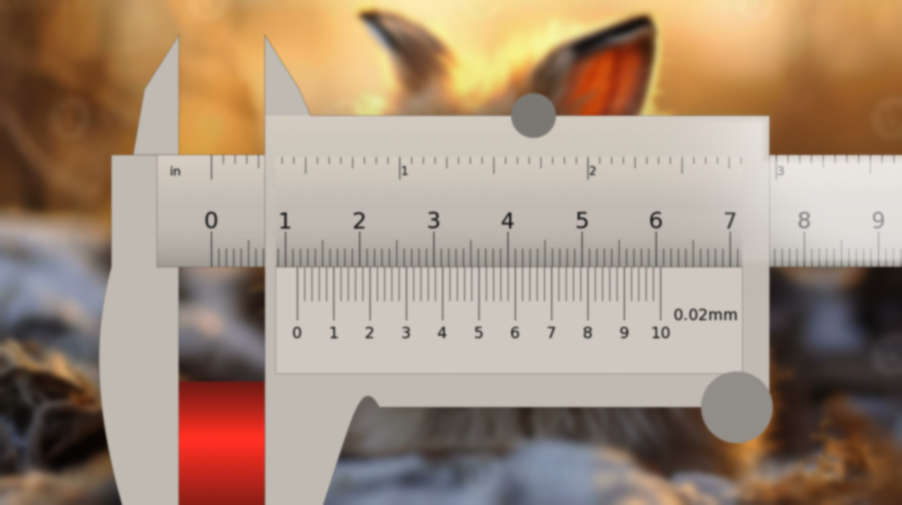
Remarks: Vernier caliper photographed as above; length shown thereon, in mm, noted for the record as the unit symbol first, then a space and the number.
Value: mm 11.6
